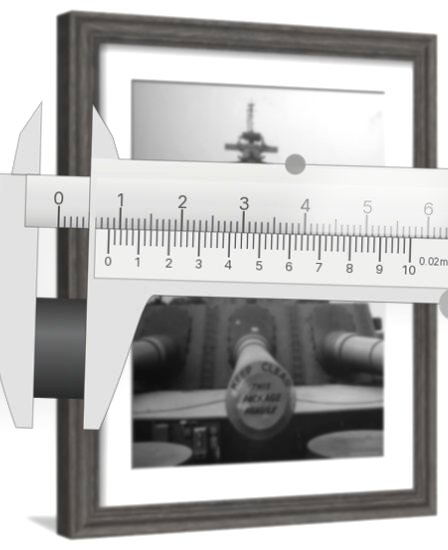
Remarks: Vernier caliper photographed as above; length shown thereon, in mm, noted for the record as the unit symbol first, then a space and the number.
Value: mm 8.2
